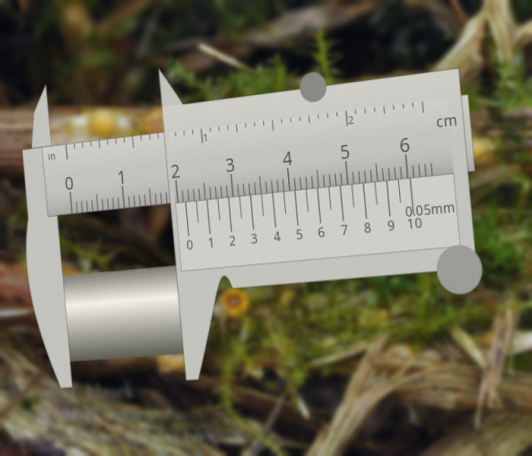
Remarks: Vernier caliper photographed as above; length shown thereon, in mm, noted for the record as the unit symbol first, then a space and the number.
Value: mm 21.4
